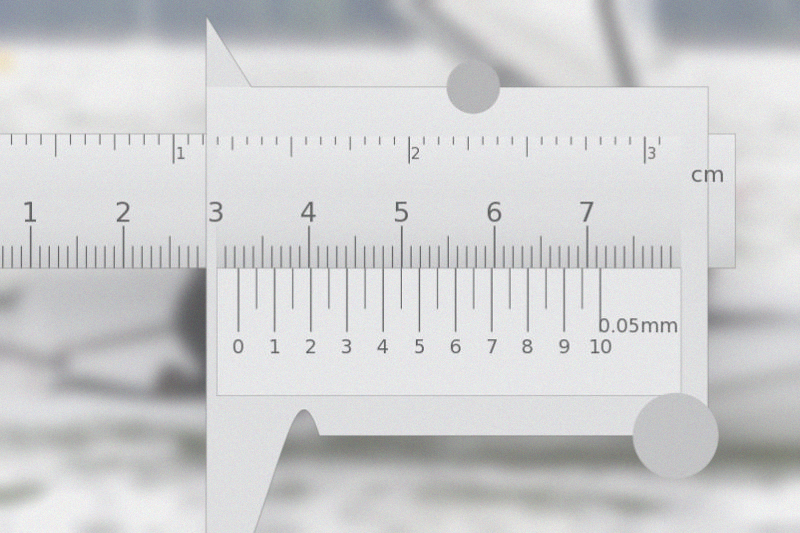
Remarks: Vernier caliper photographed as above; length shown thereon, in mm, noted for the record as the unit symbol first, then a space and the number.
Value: mm 32.4
